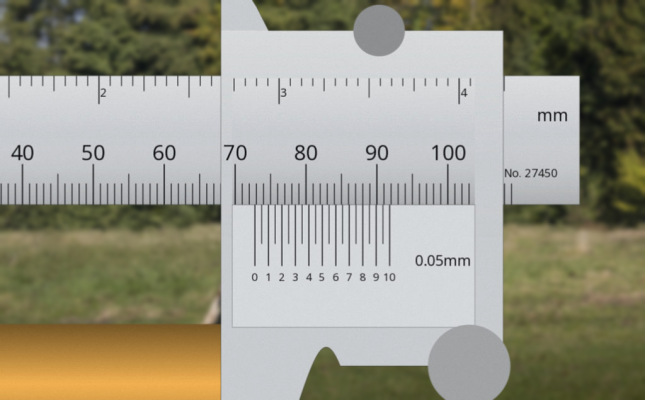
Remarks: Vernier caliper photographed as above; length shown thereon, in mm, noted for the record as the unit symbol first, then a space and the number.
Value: mm 72.8
